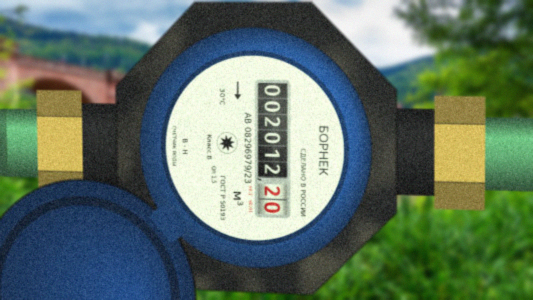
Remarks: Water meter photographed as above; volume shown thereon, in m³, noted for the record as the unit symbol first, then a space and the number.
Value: m³ 2012.20
